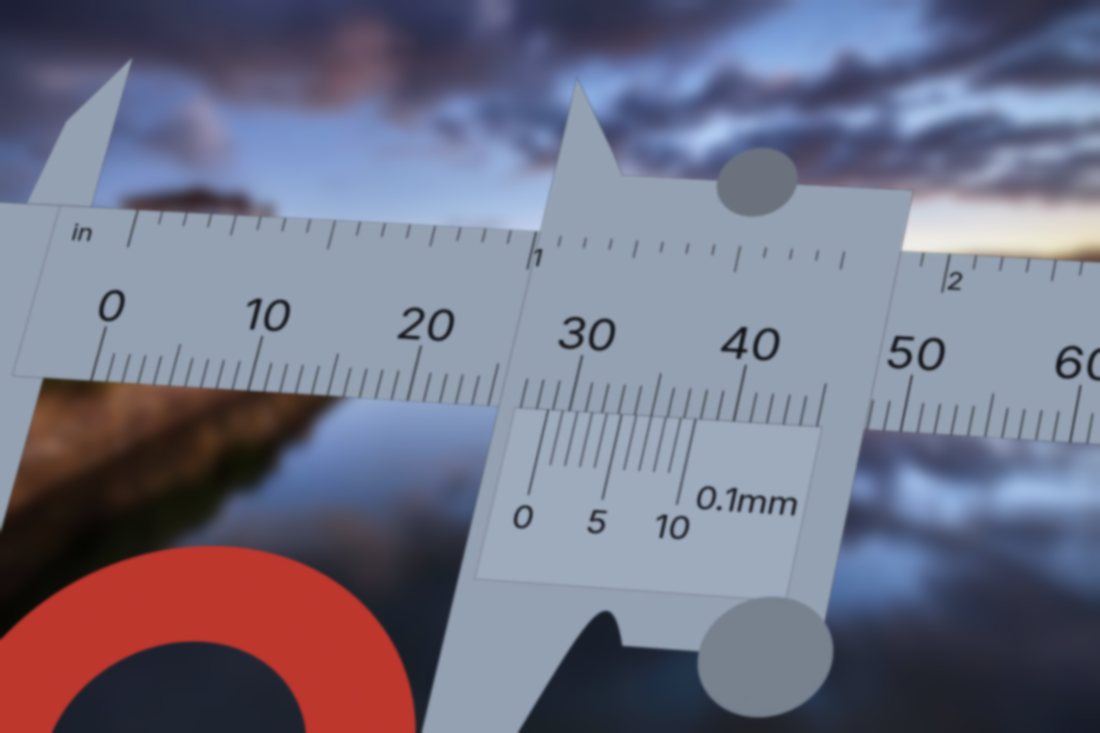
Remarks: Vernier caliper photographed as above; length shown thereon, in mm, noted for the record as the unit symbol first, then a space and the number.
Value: mm 28.7
